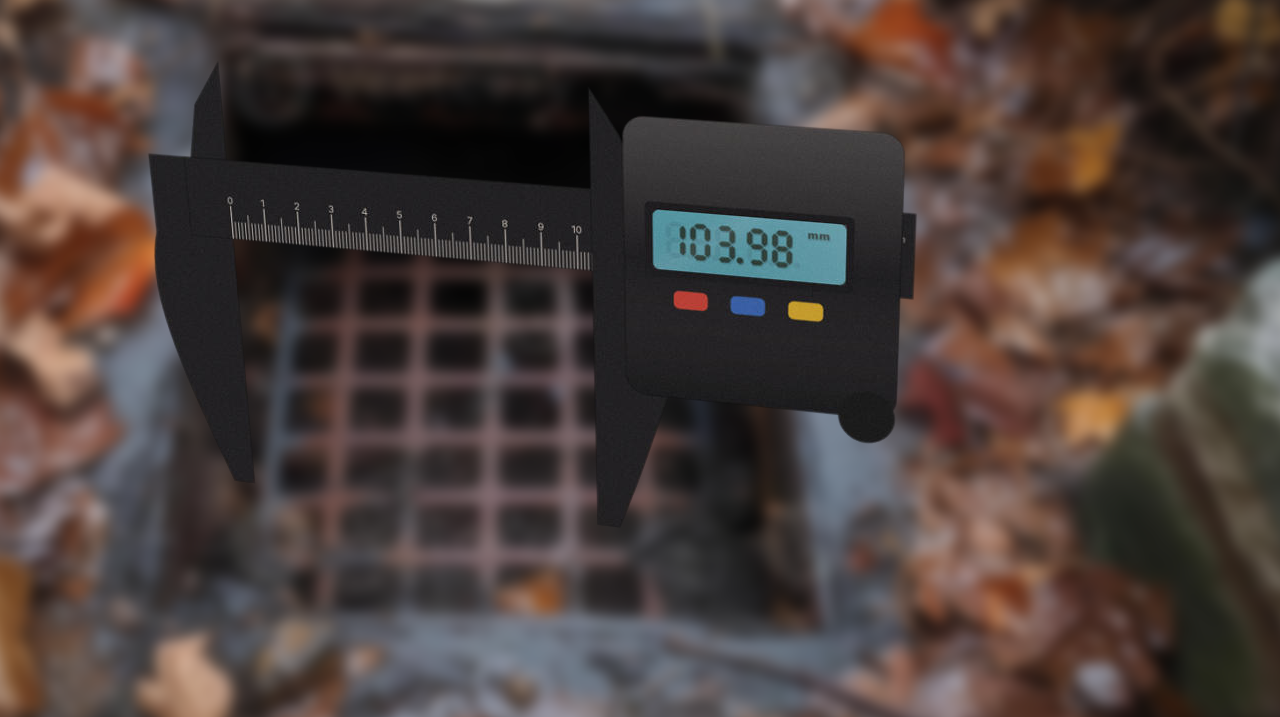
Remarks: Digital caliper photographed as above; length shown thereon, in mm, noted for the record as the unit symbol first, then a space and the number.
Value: mm 103.98
